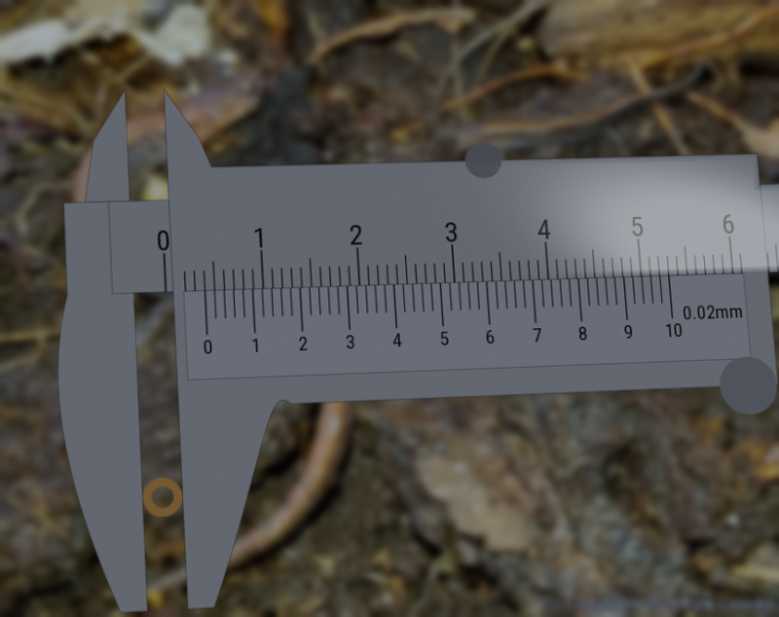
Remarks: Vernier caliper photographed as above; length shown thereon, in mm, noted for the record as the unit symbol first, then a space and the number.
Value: mm 4.0
